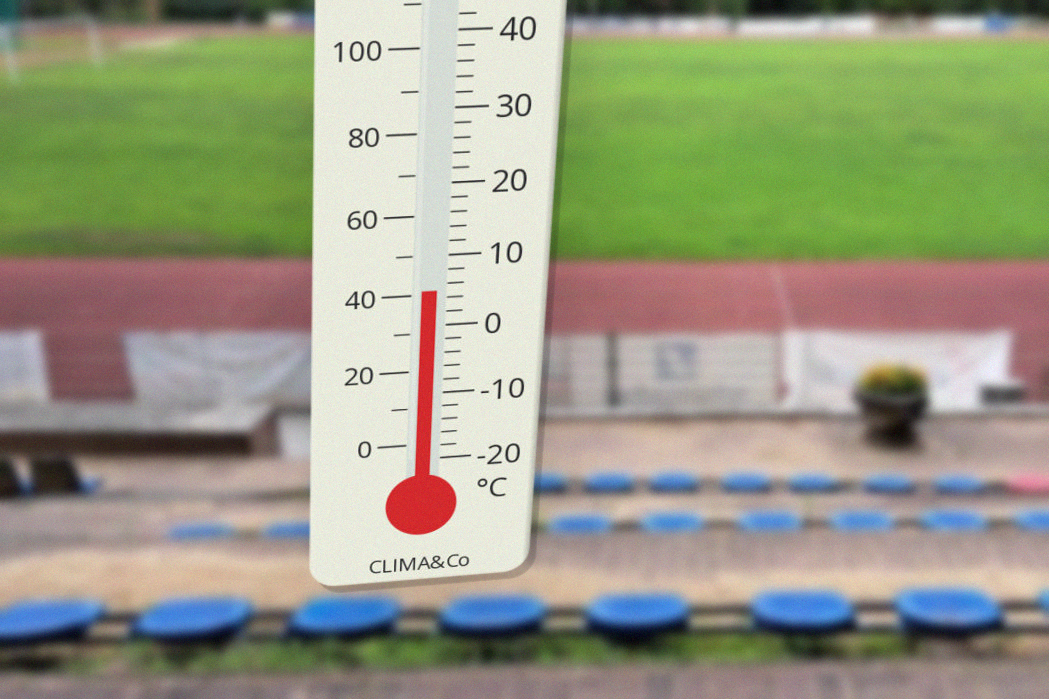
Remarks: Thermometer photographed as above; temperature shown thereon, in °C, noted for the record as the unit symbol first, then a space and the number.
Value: °C 5
